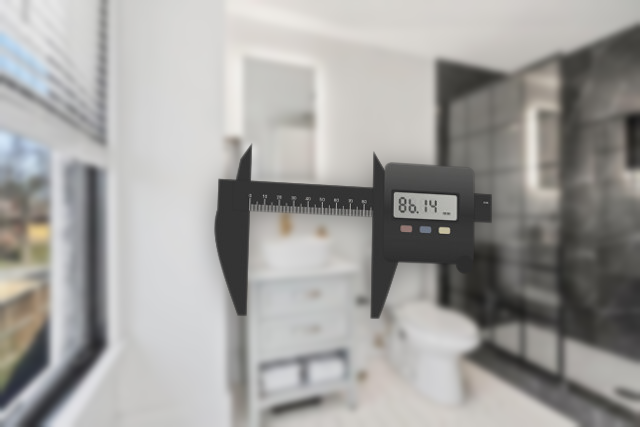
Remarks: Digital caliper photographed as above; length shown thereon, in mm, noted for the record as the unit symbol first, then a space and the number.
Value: mm 86.14
